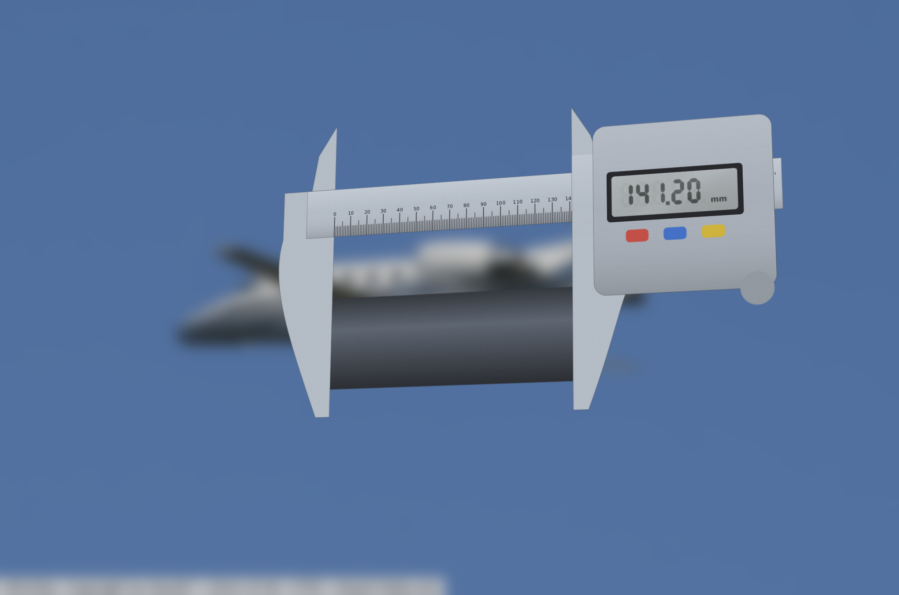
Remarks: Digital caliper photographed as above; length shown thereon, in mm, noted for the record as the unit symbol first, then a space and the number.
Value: mm 141.20
